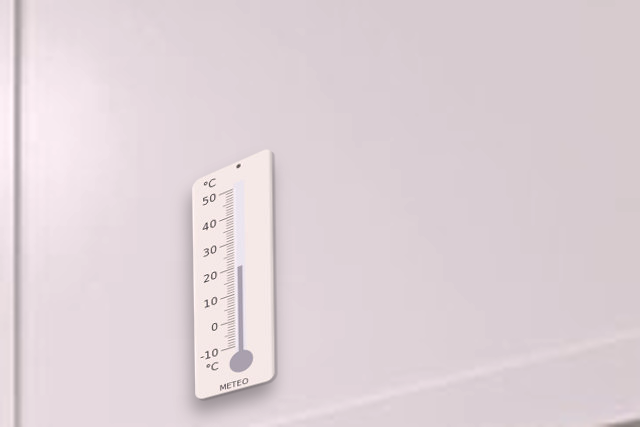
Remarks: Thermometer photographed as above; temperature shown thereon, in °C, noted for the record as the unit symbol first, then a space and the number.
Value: °C 20
